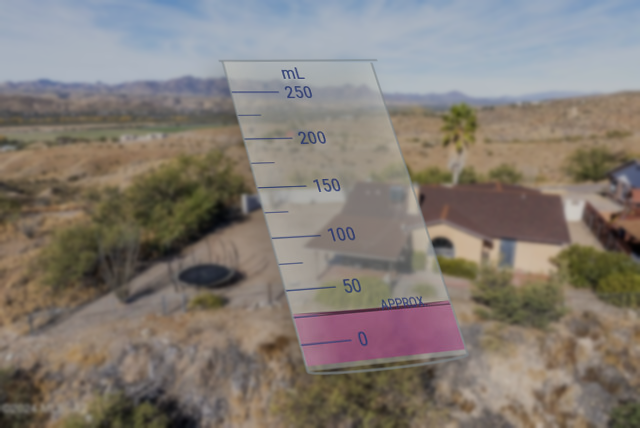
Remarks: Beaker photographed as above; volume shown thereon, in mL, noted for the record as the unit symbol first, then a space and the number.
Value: mL 25
